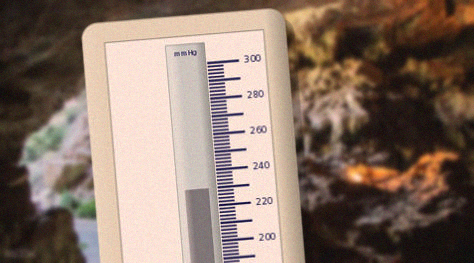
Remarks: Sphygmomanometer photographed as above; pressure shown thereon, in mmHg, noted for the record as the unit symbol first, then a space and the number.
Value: mmHg 230
